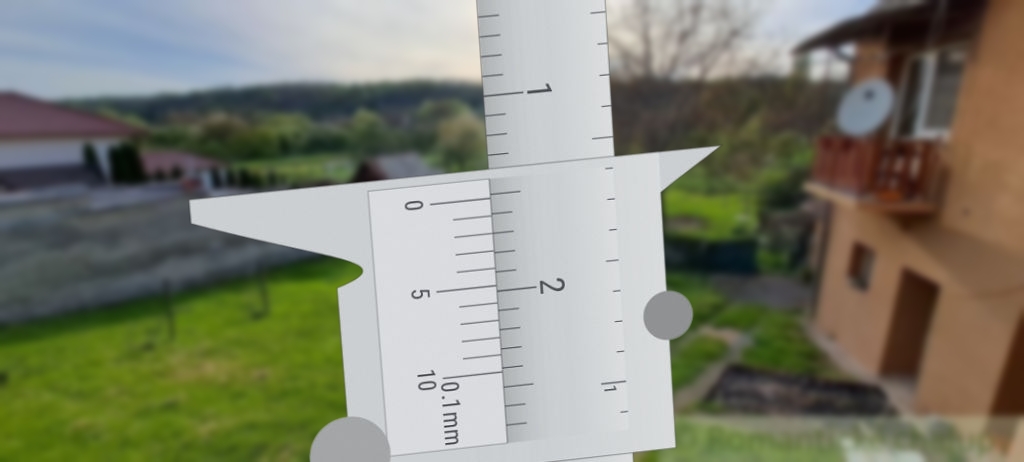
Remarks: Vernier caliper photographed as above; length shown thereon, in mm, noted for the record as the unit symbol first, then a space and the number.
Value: mm 15.2
